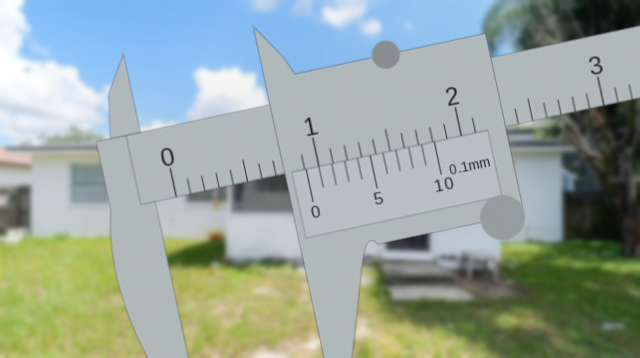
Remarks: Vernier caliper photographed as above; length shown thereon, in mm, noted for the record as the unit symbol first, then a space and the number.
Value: mm 9.1
